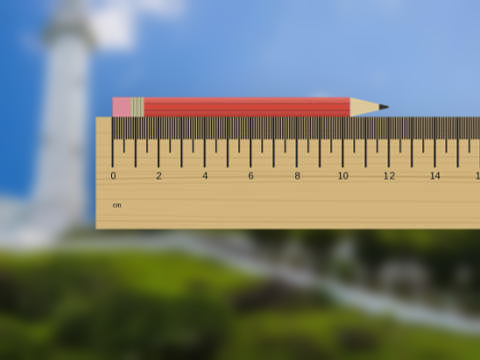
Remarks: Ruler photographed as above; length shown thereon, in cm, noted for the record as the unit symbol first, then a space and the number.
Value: cm 12
